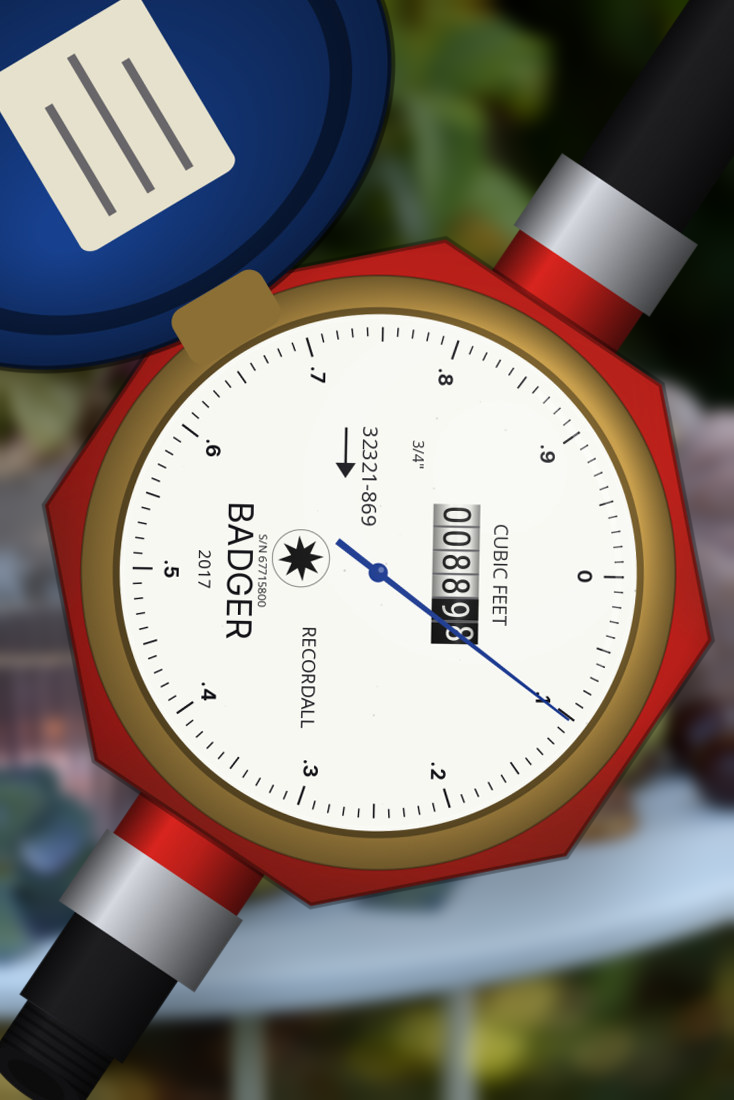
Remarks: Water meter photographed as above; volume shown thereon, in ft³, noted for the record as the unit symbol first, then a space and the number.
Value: ft³ 8898.10
